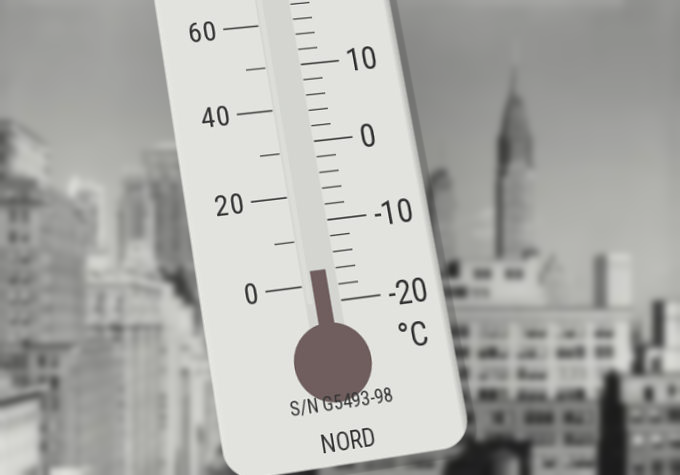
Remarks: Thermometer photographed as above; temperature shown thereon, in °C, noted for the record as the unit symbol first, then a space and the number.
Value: °C -16
